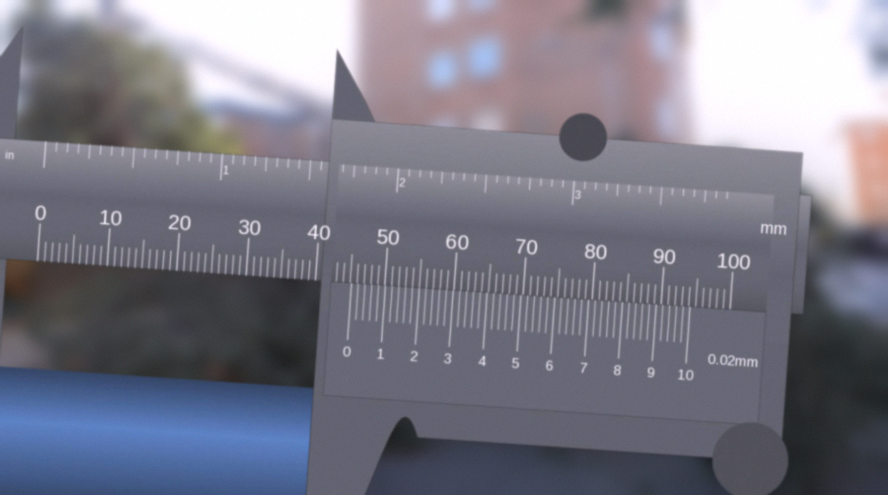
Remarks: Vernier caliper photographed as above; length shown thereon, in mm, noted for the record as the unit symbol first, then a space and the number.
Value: mm 45.2
